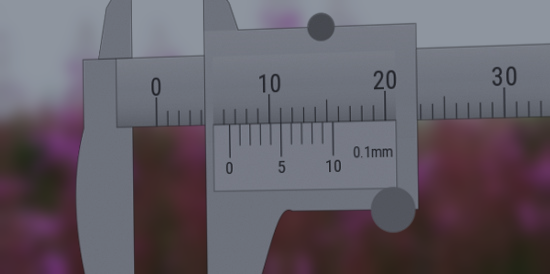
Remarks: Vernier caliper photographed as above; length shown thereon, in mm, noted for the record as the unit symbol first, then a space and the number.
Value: mm 6.5
